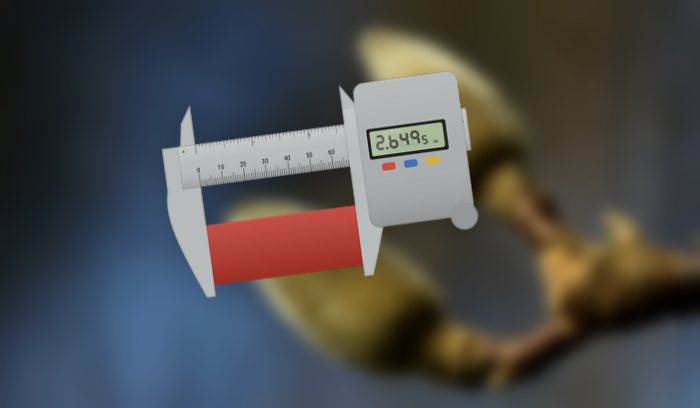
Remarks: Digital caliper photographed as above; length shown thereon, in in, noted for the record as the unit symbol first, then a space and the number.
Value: in 2.6495
